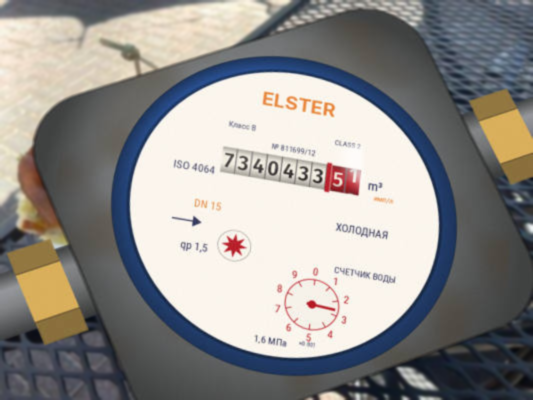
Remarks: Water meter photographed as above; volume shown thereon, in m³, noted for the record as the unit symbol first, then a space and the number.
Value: m³ 7340433.512
